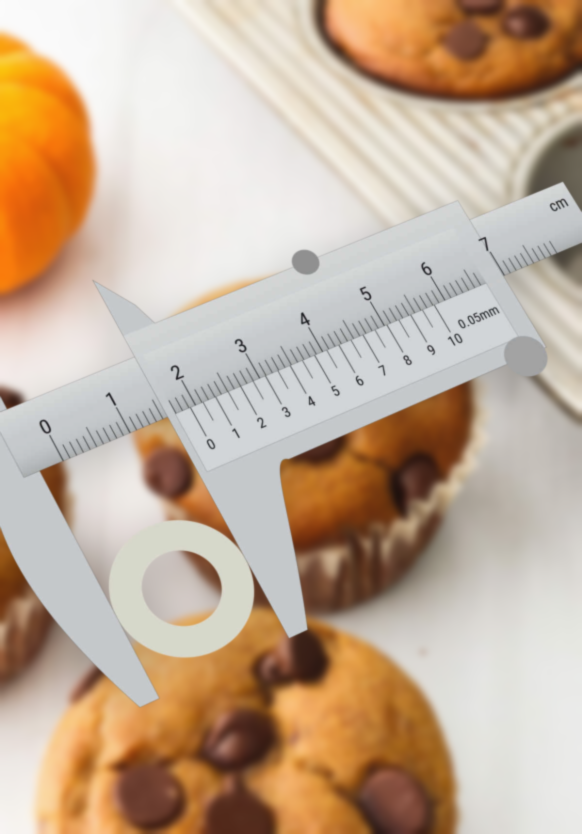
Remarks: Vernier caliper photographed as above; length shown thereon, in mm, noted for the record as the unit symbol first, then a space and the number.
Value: mm 19.2
